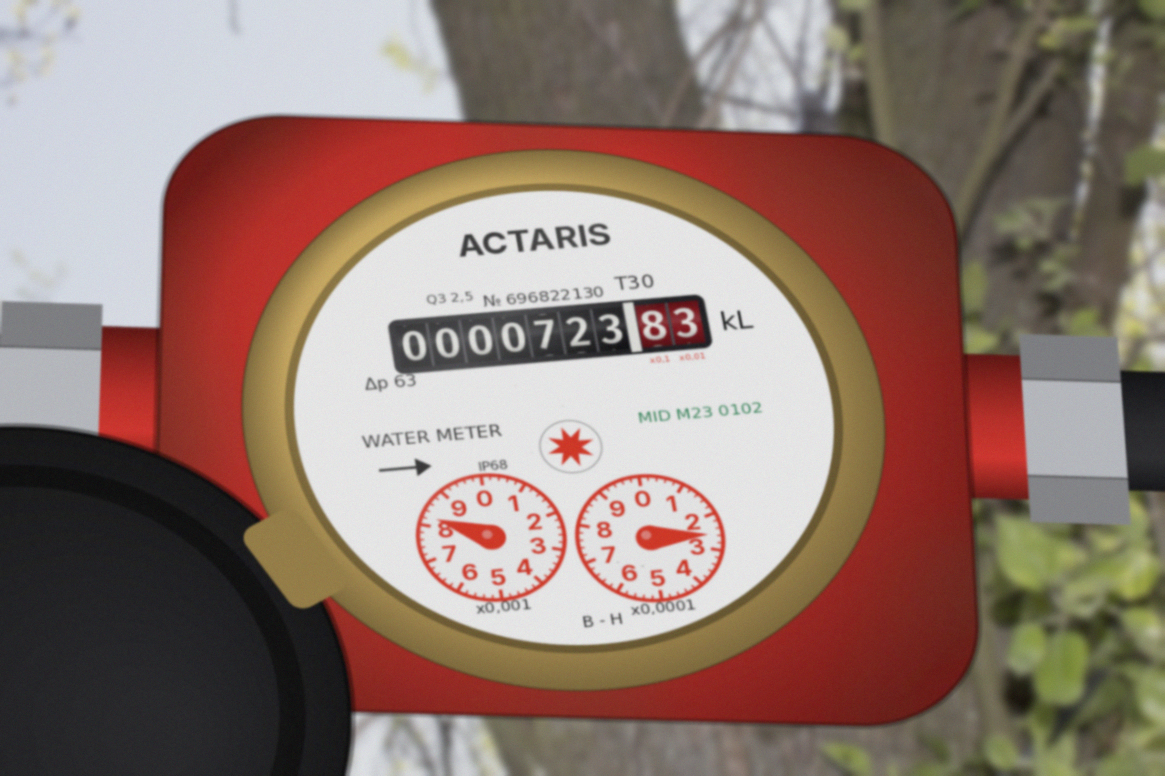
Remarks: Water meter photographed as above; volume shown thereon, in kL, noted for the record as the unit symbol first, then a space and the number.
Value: kL 723.8382
